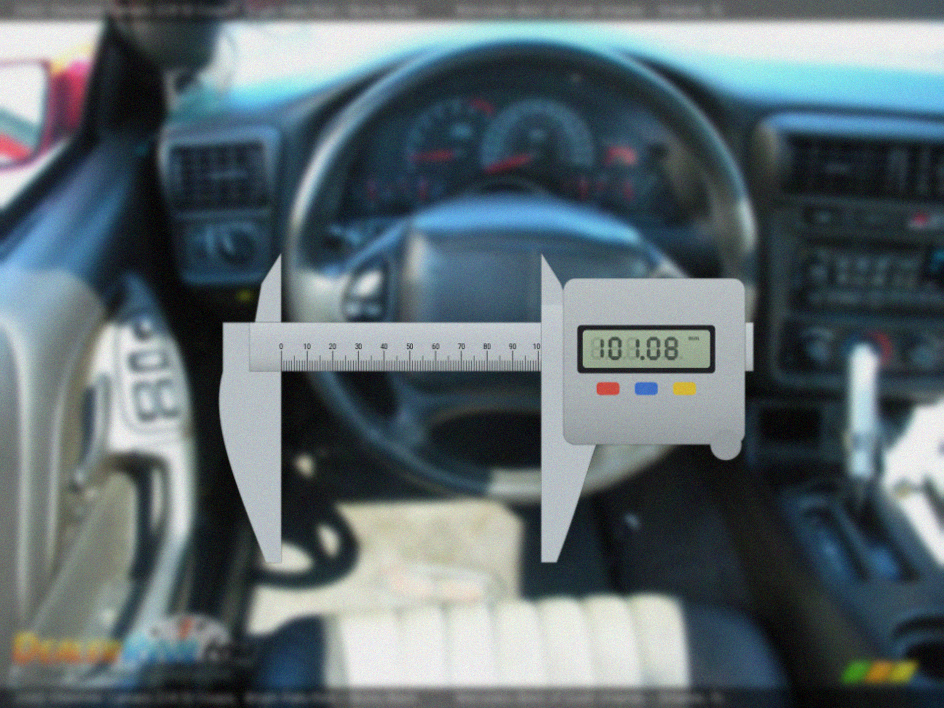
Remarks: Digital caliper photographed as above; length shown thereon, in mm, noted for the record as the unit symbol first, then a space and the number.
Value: mm 101.08
